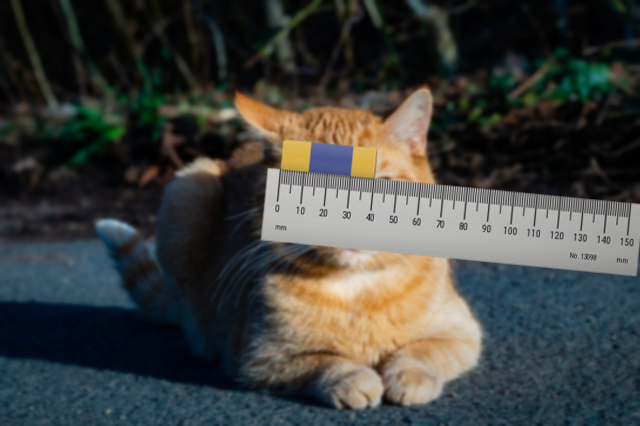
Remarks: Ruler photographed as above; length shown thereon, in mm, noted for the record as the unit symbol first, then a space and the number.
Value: mm 40
